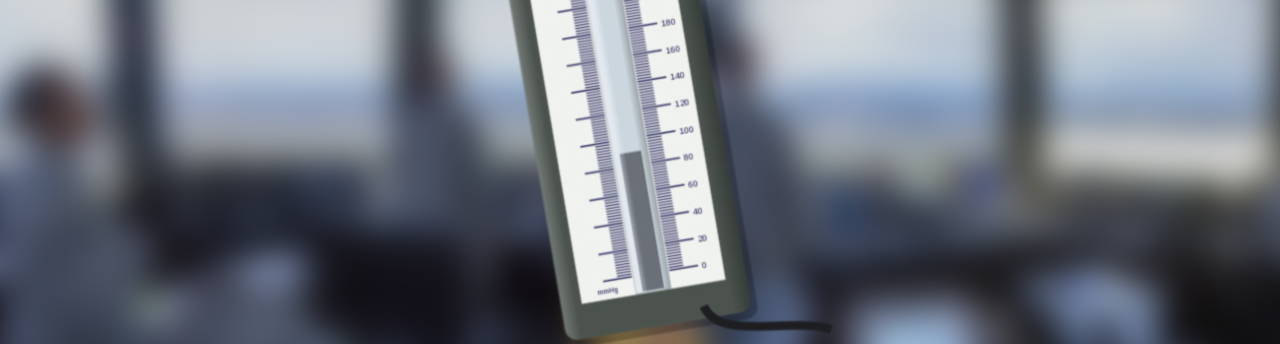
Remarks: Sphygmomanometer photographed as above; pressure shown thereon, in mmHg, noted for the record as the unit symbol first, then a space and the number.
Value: mmHg 90
